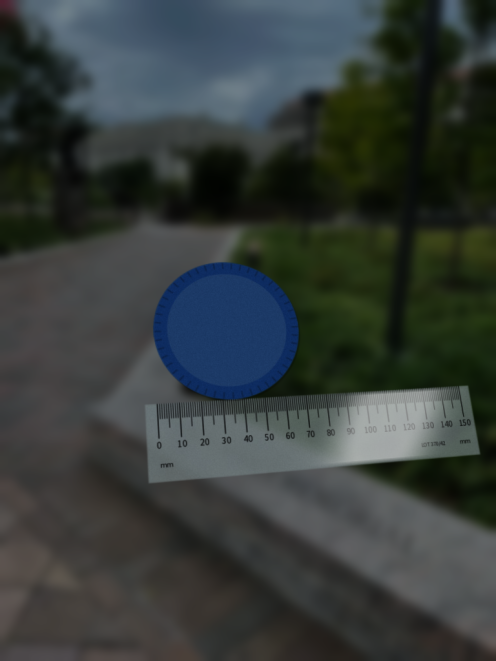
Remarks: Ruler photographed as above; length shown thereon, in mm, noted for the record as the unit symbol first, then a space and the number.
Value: mm 70
